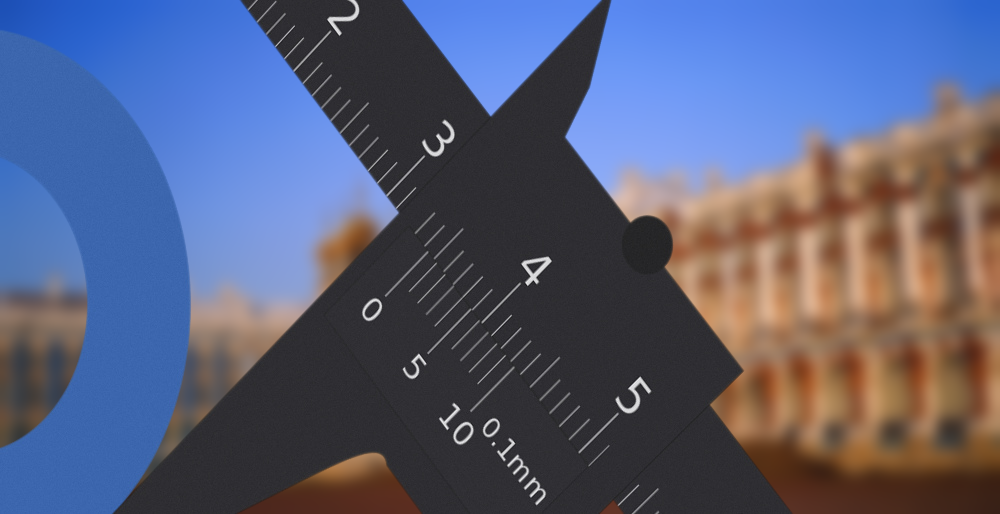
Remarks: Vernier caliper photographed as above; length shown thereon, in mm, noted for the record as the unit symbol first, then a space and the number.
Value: mm 34.4
